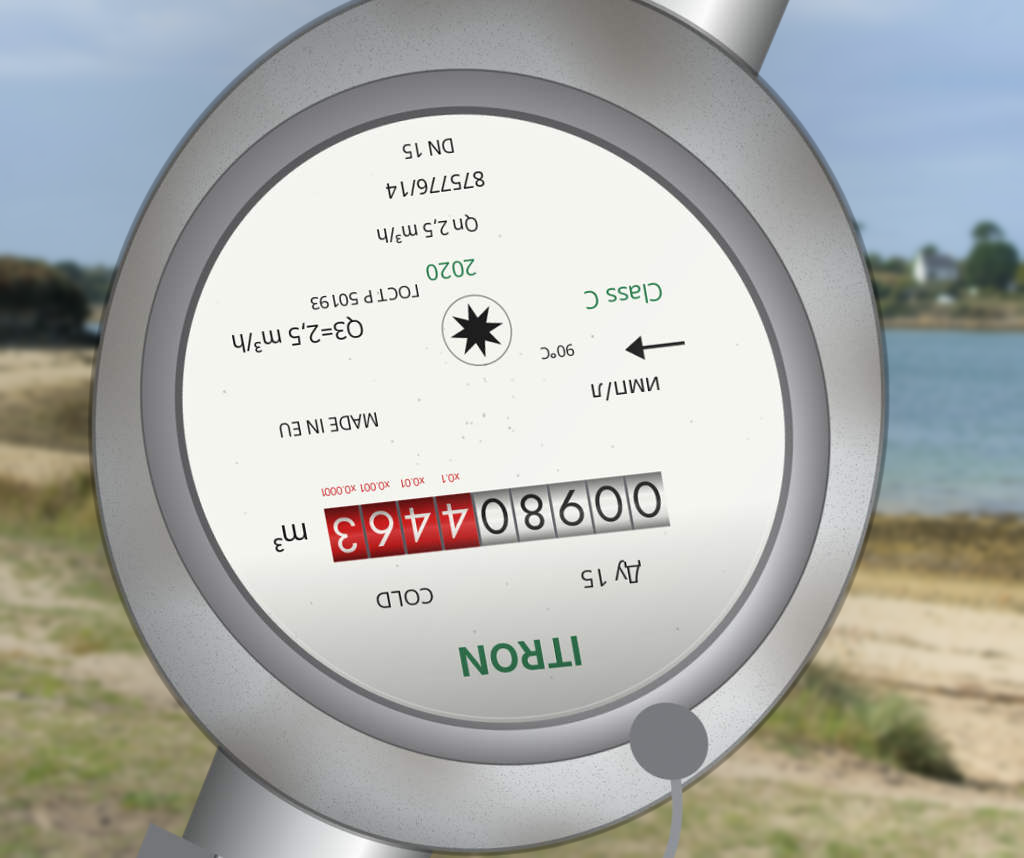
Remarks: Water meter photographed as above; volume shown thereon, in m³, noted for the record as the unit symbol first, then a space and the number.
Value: m³ 980.4463
